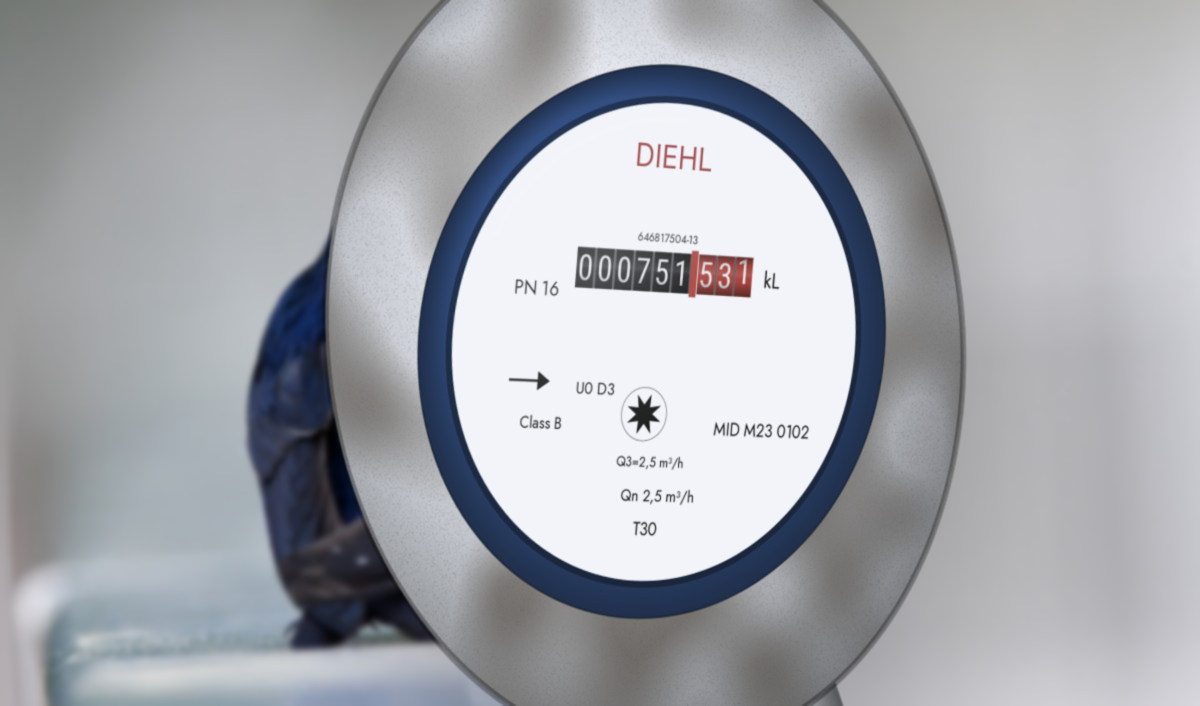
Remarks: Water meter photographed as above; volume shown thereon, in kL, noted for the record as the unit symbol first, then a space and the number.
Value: kL 751.531
